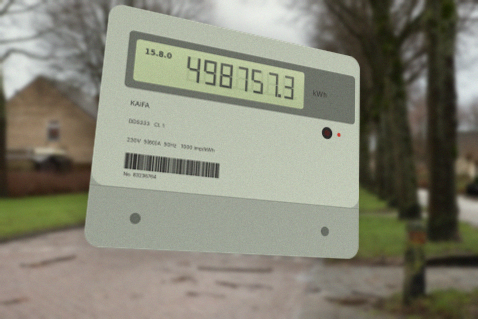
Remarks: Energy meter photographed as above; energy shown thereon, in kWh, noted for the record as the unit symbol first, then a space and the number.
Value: kWh 498757.3
